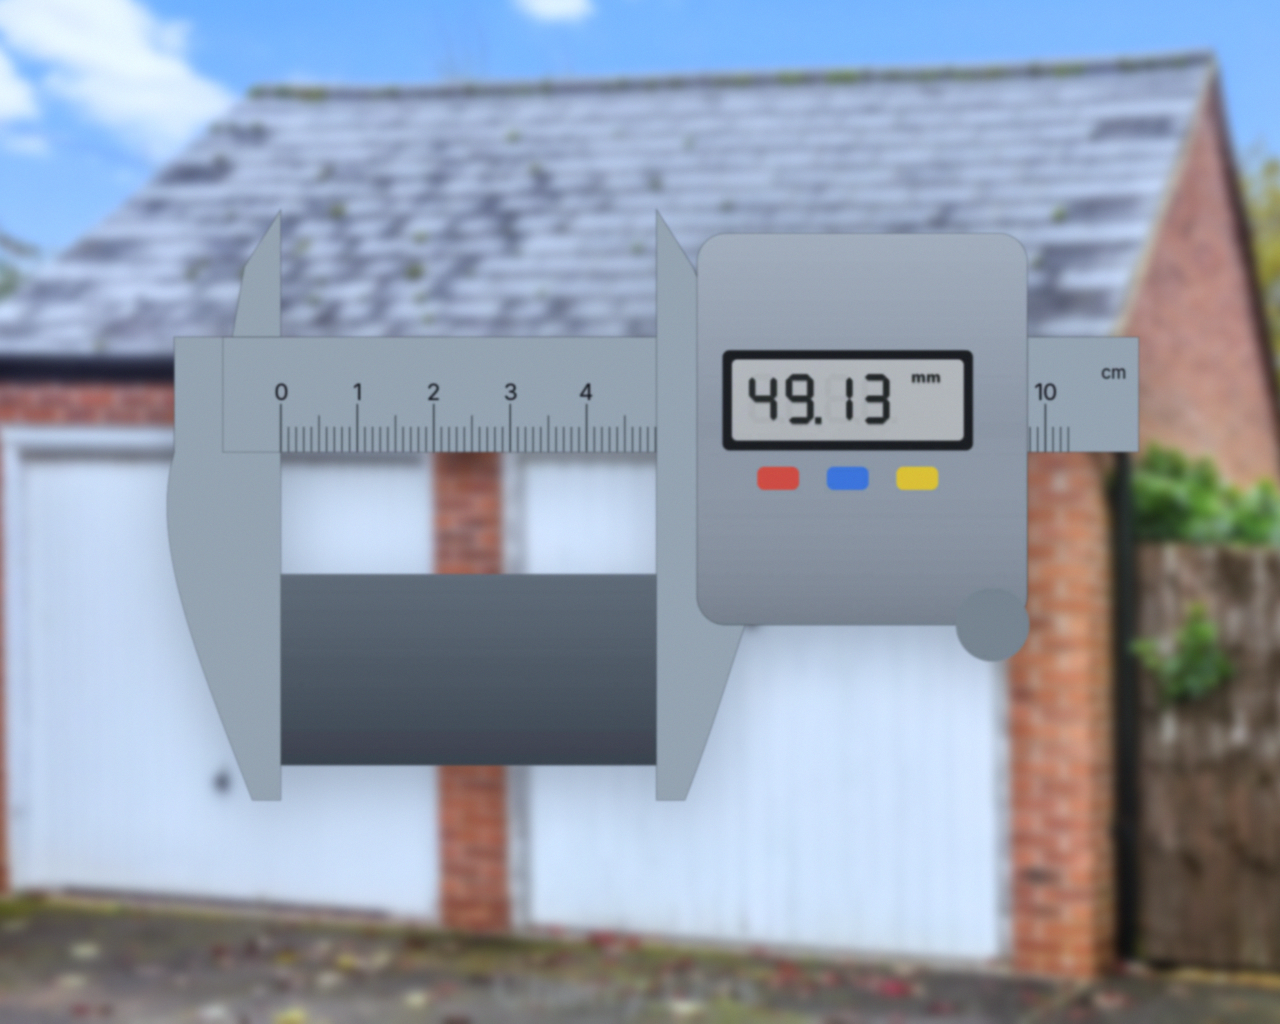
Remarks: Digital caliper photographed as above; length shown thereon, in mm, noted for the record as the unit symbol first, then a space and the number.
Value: mm 49.13
